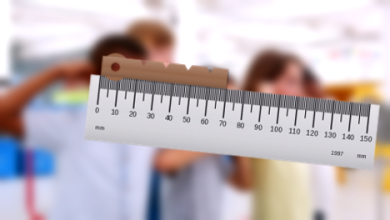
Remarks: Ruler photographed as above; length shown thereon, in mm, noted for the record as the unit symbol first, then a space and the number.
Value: mm 70
